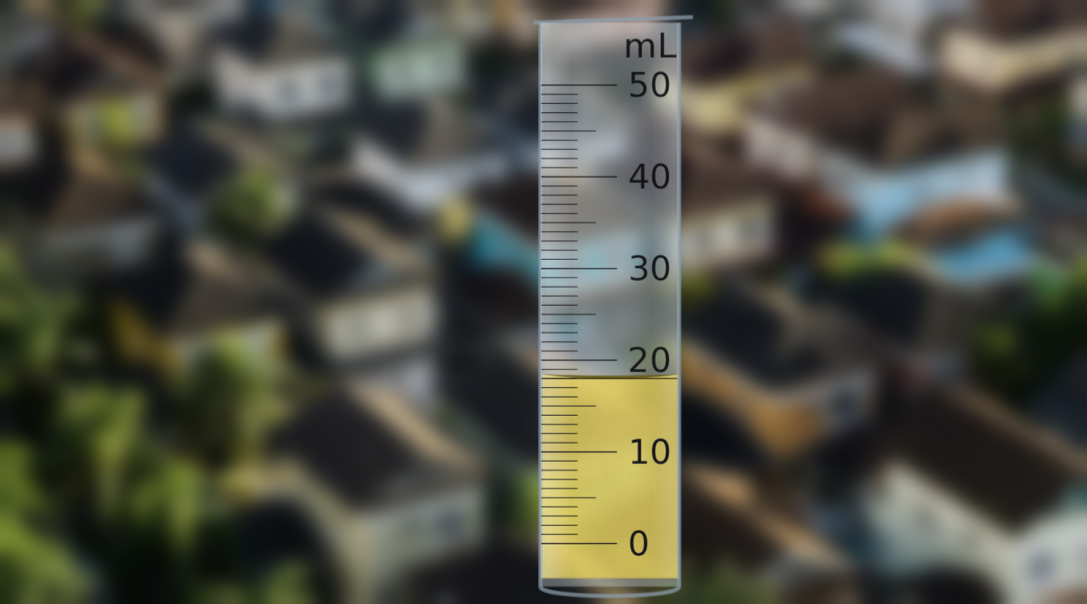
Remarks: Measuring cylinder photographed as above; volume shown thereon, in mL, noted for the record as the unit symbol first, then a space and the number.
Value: mL 18
